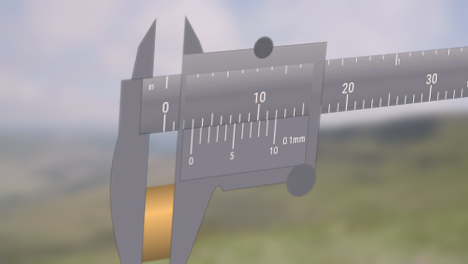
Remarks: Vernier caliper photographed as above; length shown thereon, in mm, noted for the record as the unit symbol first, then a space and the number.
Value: mm 3.0
